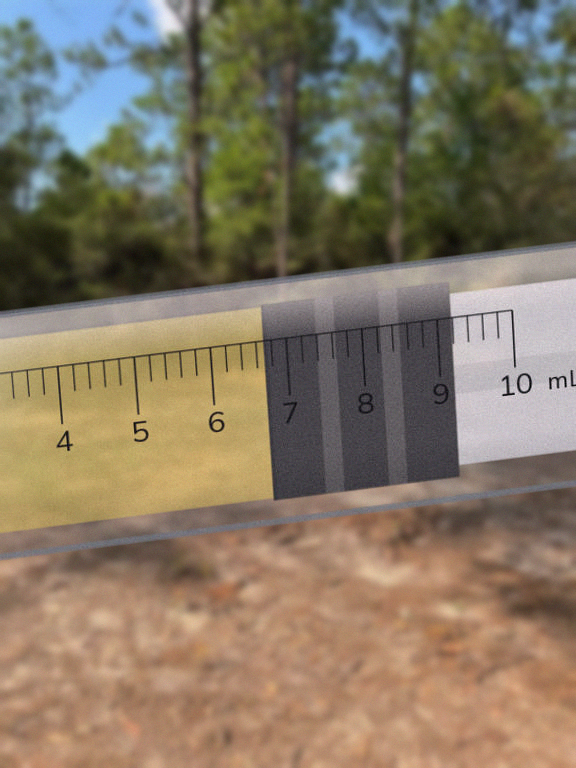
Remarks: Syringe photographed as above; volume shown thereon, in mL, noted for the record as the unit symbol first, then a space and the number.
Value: mL 6.7
